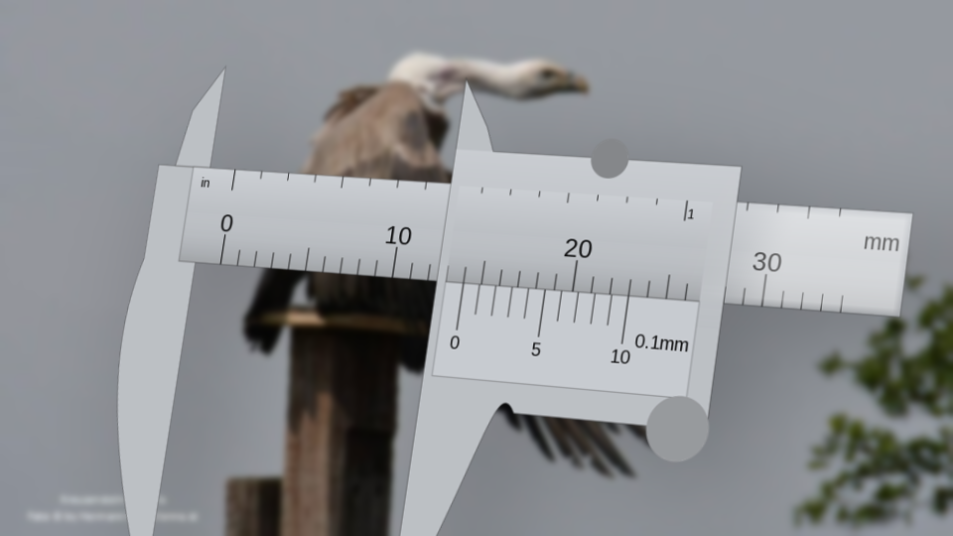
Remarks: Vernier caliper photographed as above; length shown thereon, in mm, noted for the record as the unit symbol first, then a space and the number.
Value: mm 14.0
